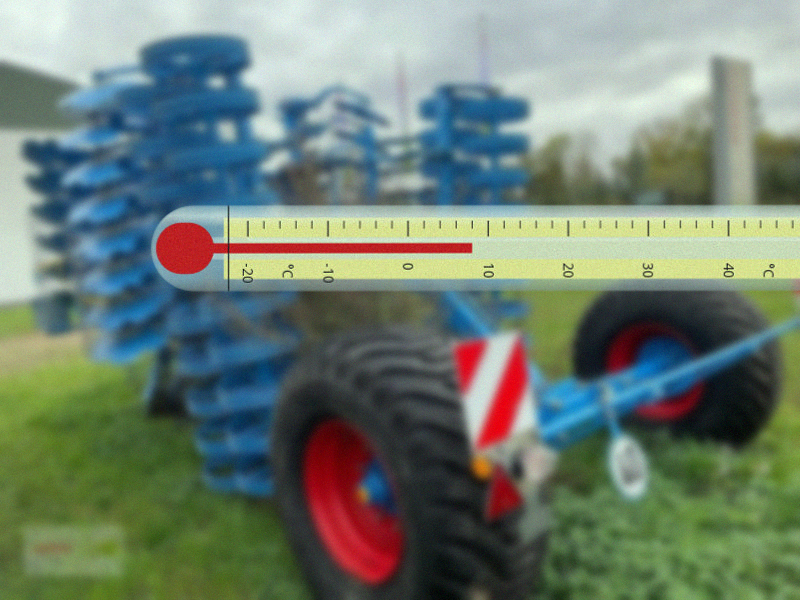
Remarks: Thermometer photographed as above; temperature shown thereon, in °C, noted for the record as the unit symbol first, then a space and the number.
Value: °C 8
